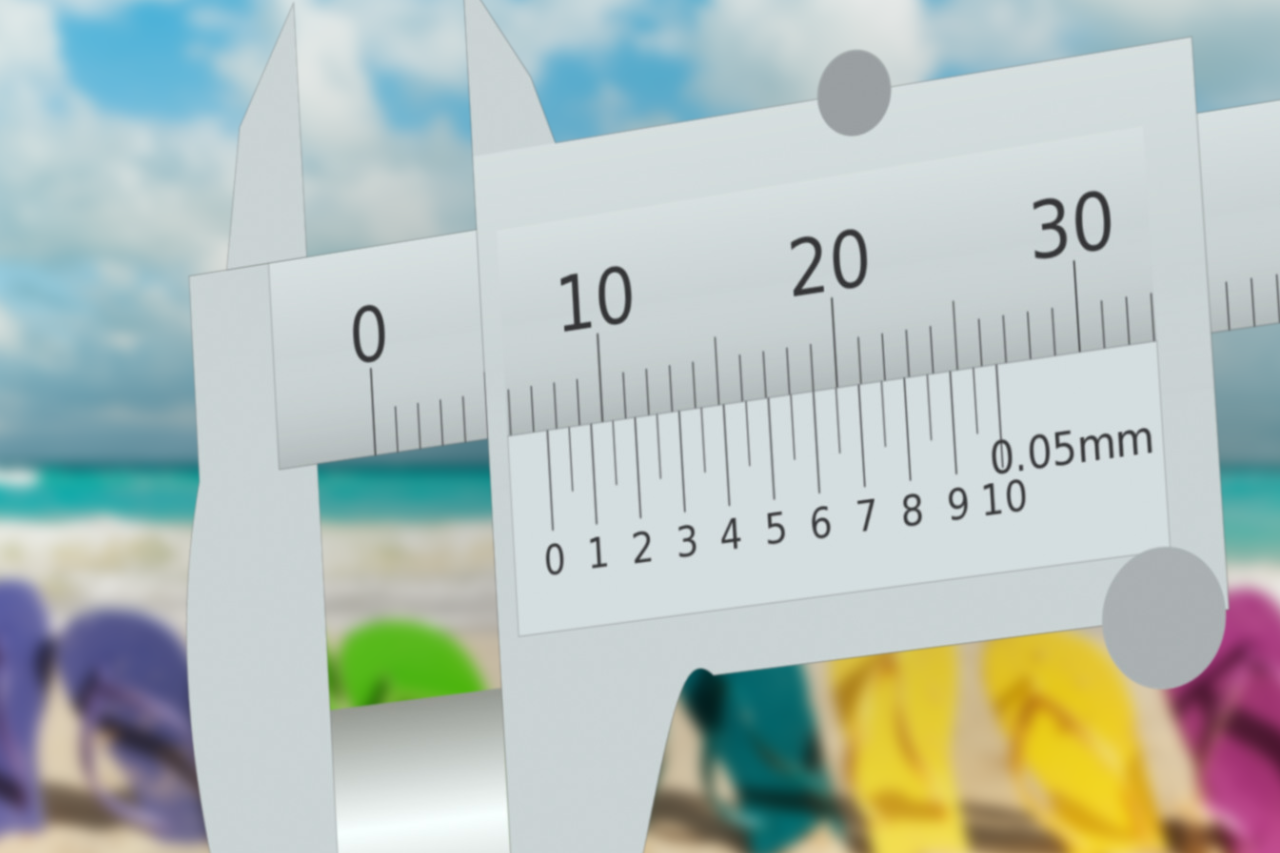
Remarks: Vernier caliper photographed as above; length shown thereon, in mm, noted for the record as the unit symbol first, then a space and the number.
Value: mm 7.6
